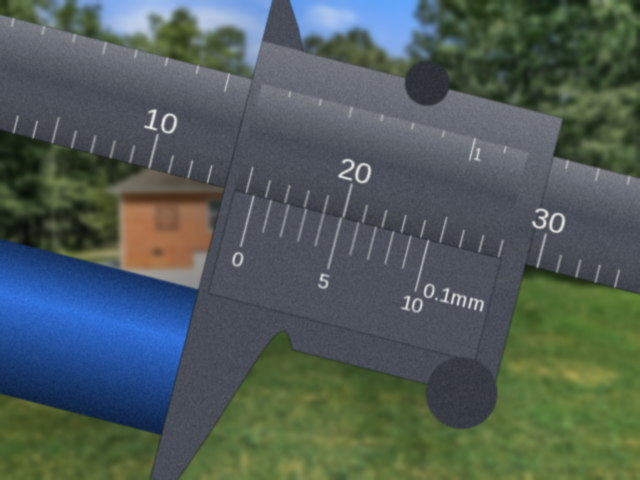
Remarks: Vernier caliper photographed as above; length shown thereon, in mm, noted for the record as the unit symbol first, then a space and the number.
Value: mm 15.4
